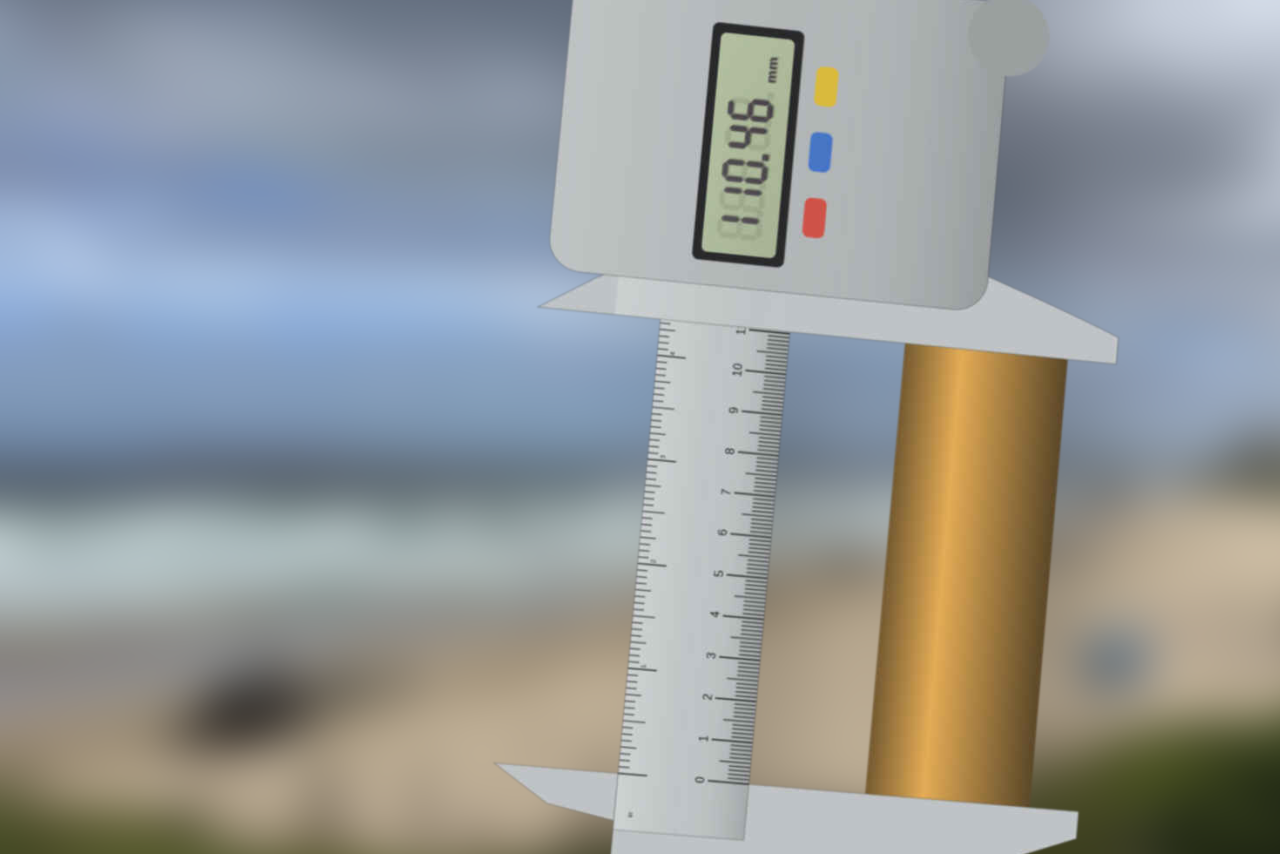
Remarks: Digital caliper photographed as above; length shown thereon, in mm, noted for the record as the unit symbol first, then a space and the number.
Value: mm 110.46
